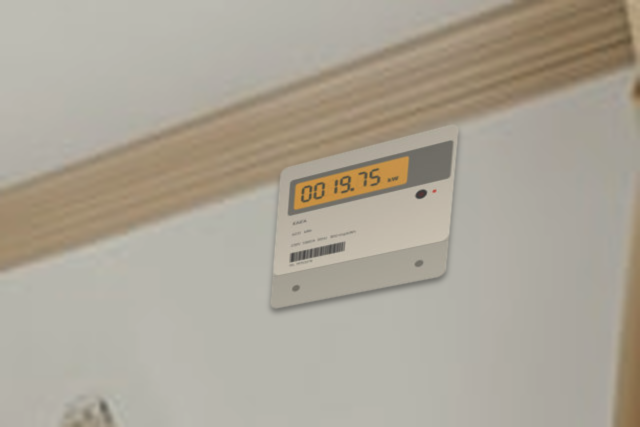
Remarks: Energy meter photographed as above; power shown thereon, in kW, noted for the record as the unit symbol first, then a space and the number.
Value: kW 19.75
